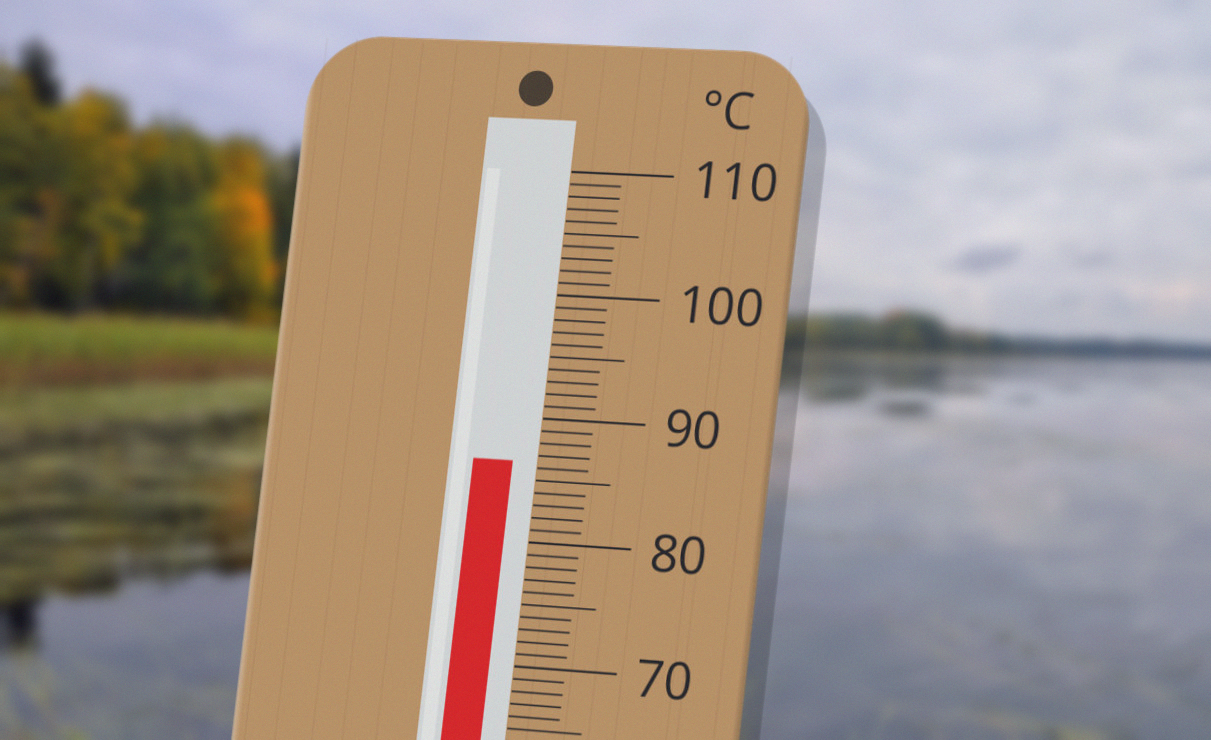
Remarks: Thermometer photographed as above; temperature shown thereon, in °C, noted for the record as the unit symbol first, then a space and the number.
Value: °C 86.5
